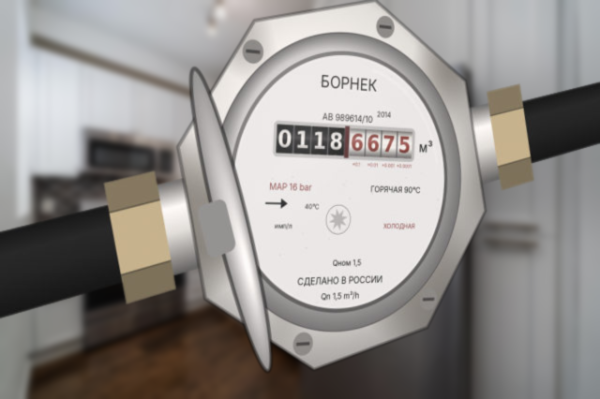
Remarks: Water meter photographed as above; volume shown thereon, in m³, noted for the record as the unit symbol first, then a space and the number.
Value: m³ 118.6675
